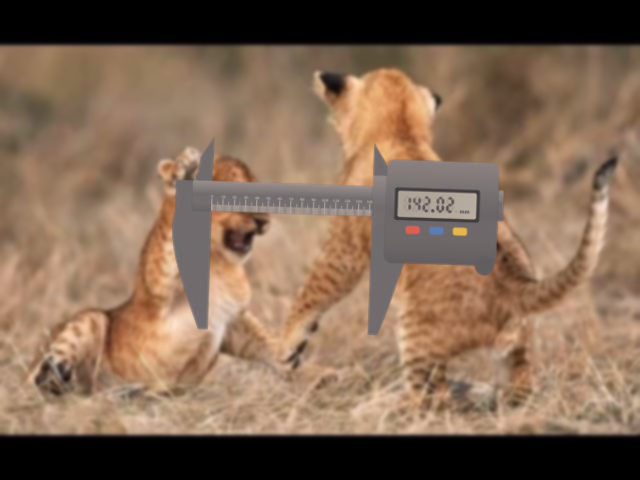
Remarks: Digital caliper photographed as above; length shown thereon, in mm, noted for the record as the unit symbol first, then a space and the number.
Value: mm 142.02
